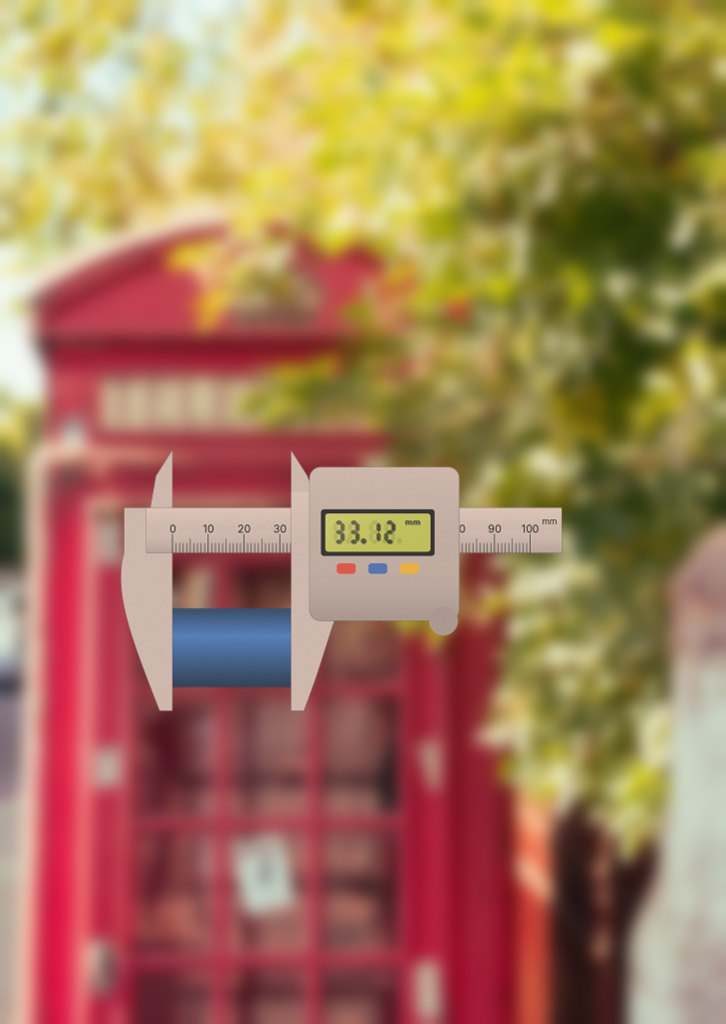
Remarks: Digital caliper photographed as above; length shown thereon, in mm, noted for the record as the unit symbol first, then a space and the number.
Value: mm 33.12
